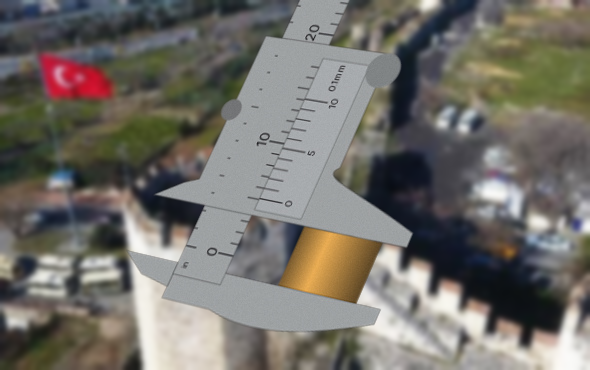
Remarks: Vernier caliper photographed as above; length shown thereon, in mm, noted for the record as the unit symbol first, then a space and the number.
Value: mm 5.1
